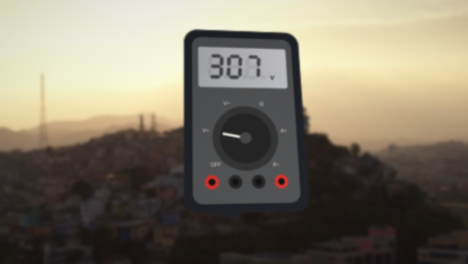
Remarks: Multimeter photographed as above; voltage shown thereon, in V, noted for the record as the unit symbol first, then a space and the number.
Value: V 307
